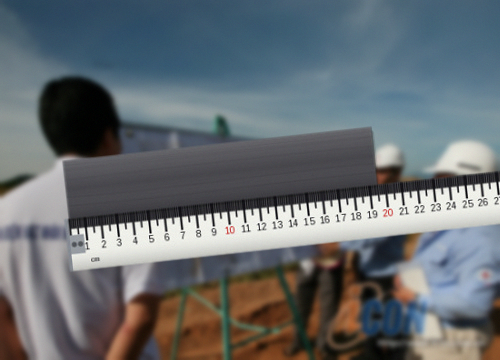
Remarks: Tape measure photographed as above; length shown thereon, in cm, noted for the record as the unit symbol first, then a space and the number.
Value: cm 19.5
